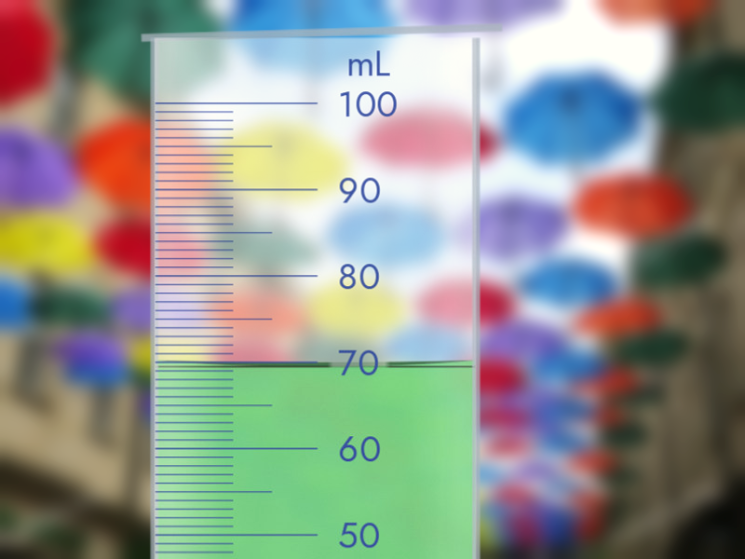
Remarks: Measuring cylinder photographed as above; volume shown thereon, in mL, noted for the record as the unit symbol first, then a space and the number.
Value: mL 69.5
